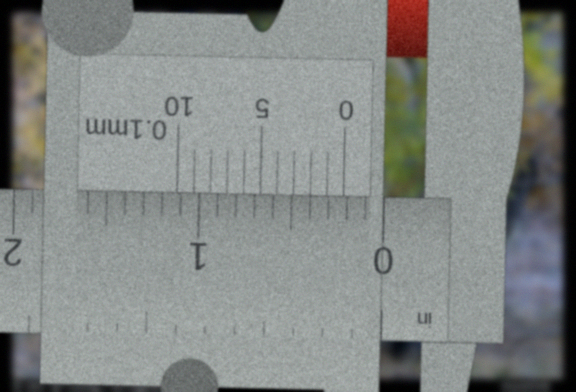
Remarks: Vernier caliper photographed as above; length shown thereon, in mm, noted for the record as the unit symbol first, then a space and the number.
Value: mm 2.2
